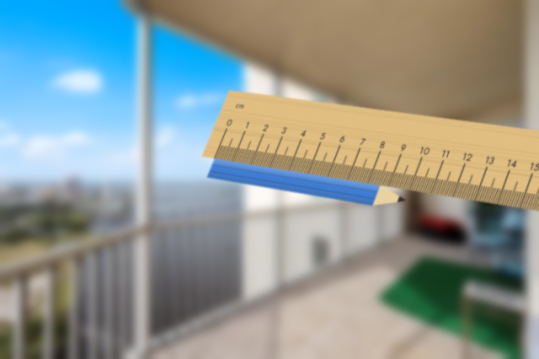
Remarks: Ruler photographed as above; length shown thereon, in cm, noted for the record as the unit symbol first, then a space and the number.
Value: cm 10
